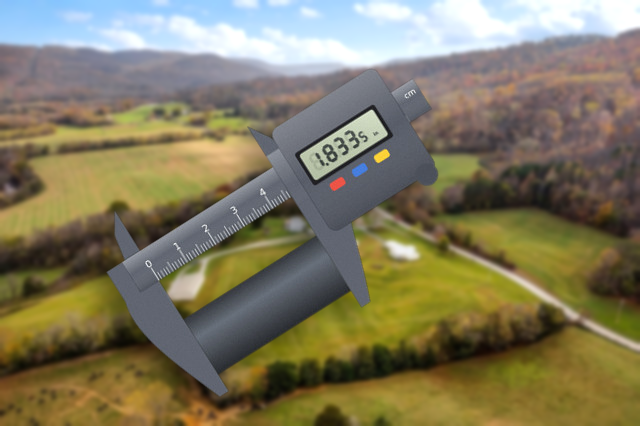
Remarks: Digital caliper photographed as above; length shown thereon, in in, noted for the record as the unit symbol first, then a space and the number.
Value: in 1.8335
